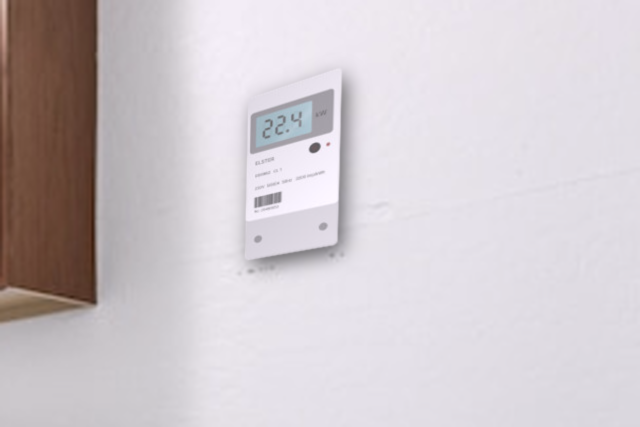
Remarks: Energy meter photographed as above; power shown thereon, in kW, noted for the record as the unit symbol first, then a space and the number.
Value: kW 22.4
